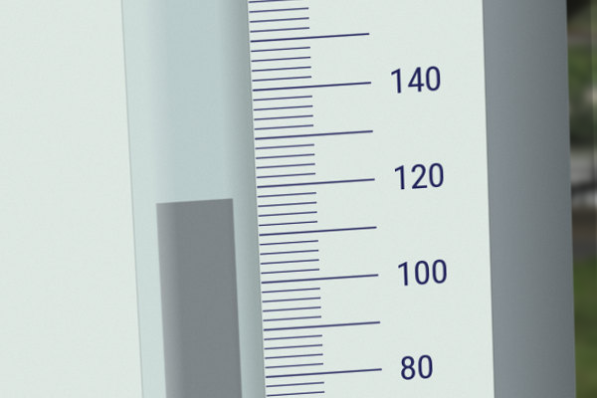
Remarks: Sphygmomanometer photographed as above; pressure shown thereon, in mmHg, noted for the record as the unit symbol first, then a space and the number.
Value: mmHg 118
